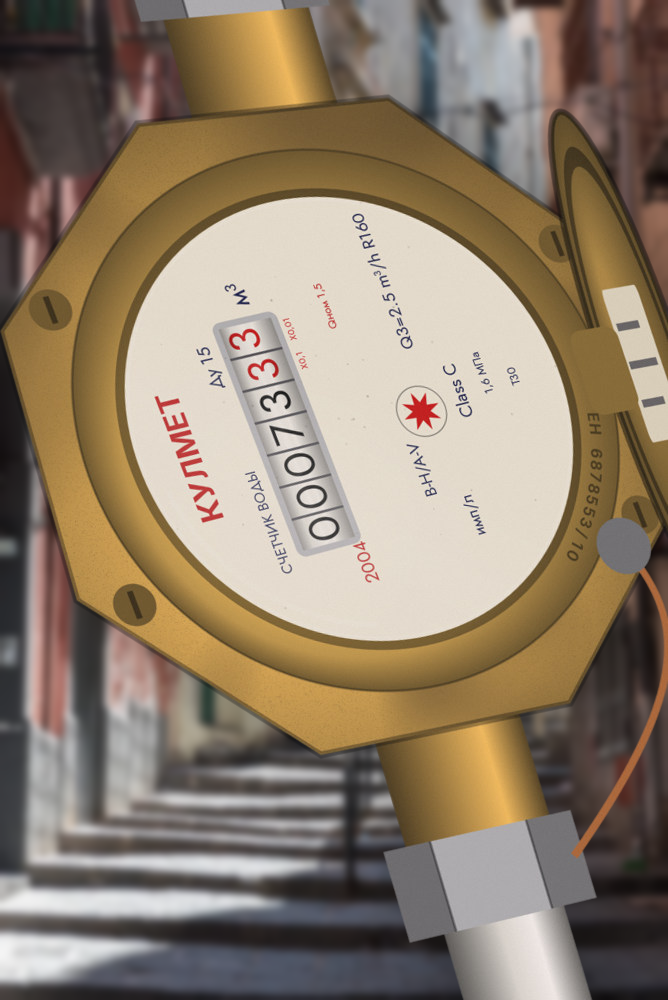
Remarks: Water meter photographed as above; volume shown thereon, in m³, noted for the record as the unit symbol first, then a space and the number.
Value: m³ 73.33
